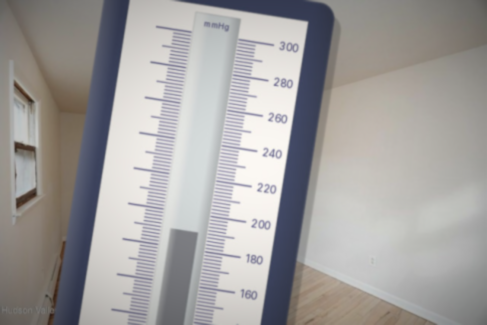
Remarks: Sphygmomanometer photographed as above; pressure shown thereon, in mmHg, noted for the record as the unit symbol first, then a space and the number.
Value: mmHg 190
